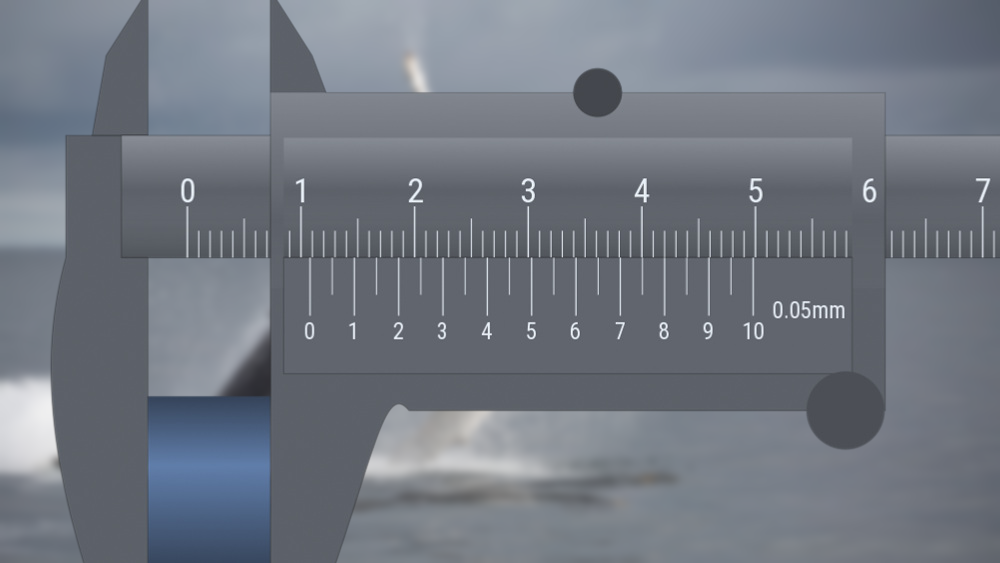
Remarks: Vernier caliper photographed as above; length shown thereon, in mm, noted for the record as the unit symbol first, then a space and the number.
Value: mm 10.8
